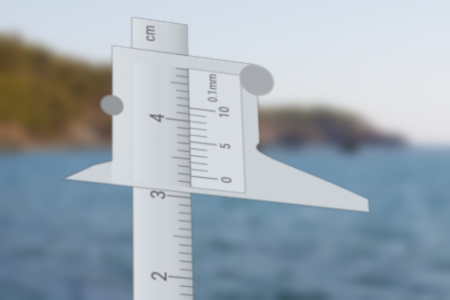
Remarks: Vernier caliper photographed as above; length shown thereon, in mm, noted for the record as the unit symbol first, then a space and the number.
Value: mm 32.8
